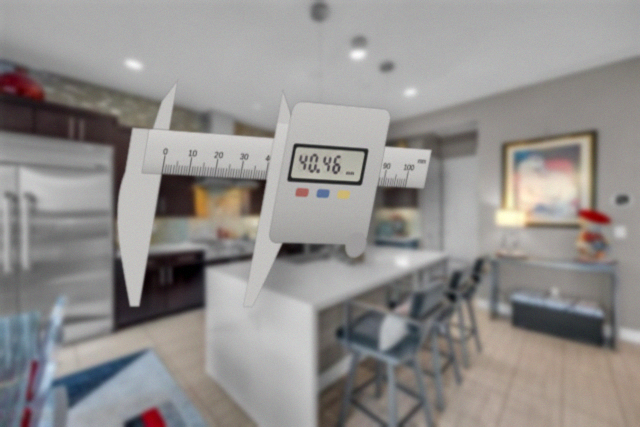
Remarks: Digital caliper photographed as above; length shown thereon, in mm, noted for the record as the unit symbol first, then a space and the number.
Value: mm 40.46
